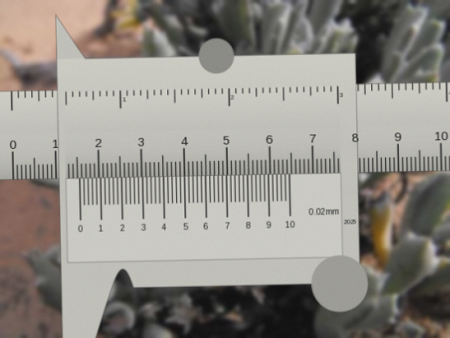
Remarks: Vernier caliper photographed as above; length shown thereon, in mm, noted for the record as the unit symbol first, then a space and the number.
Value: mm 15.5
